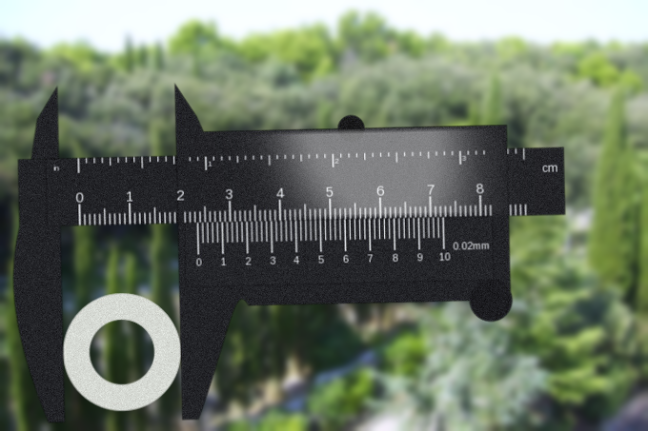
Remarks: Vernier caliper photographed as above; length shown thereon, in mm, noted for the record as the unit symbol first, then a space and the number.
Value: mm 23.5
